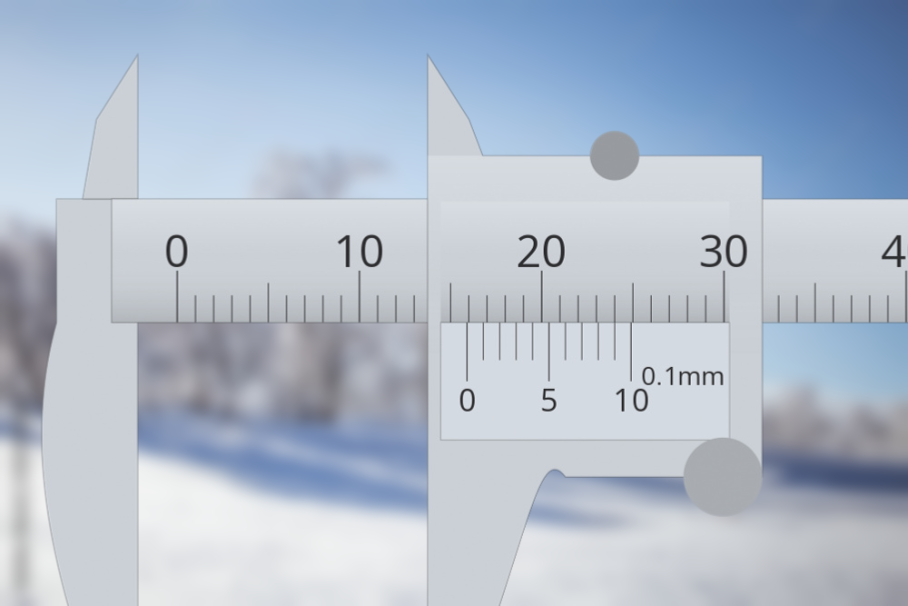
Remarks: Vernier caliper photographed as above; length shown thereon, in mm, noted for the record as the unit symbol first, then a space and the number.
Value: mm 15.9
